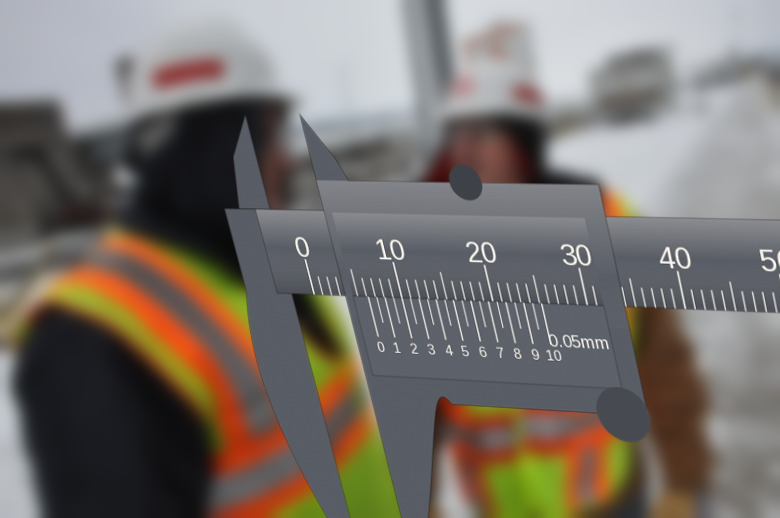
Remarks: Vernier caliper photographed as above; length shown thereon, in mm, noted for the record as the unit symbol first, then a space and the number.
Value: mm 6.2
